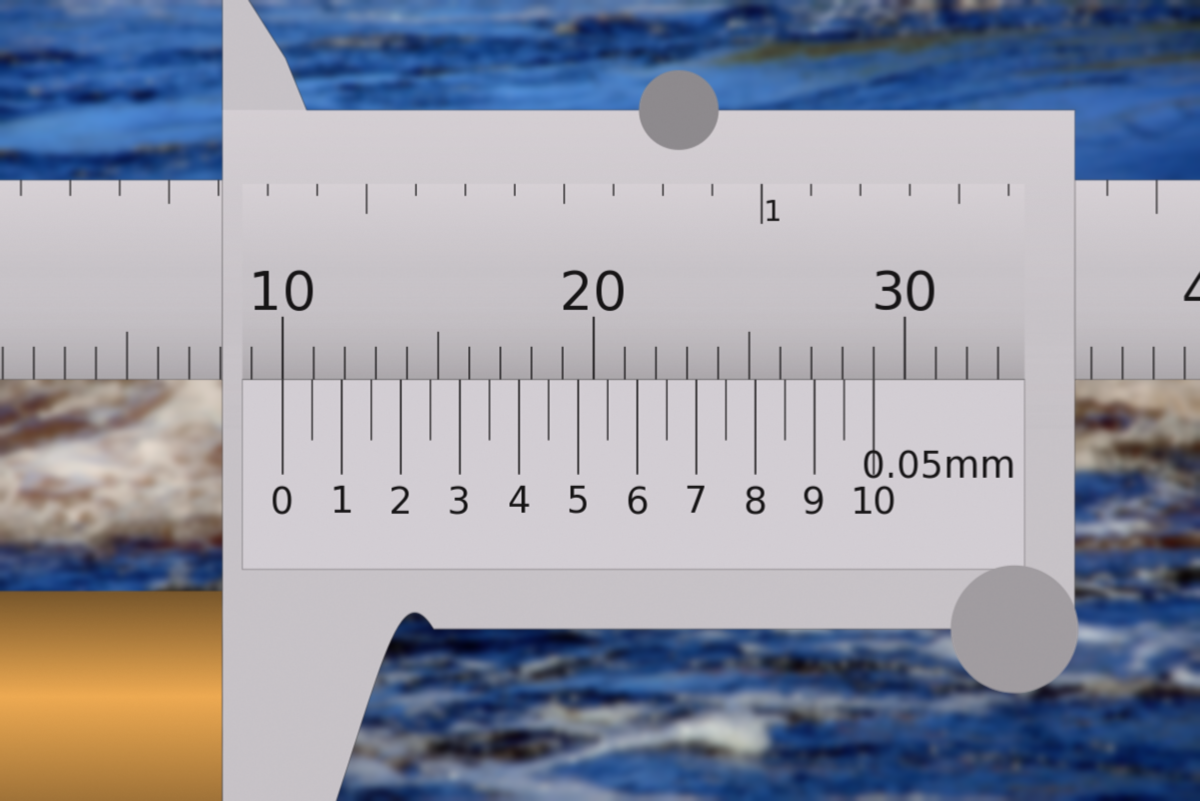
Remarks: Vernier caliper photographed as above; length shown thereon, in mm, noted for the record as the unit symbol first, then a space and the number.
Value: mm 10.00
